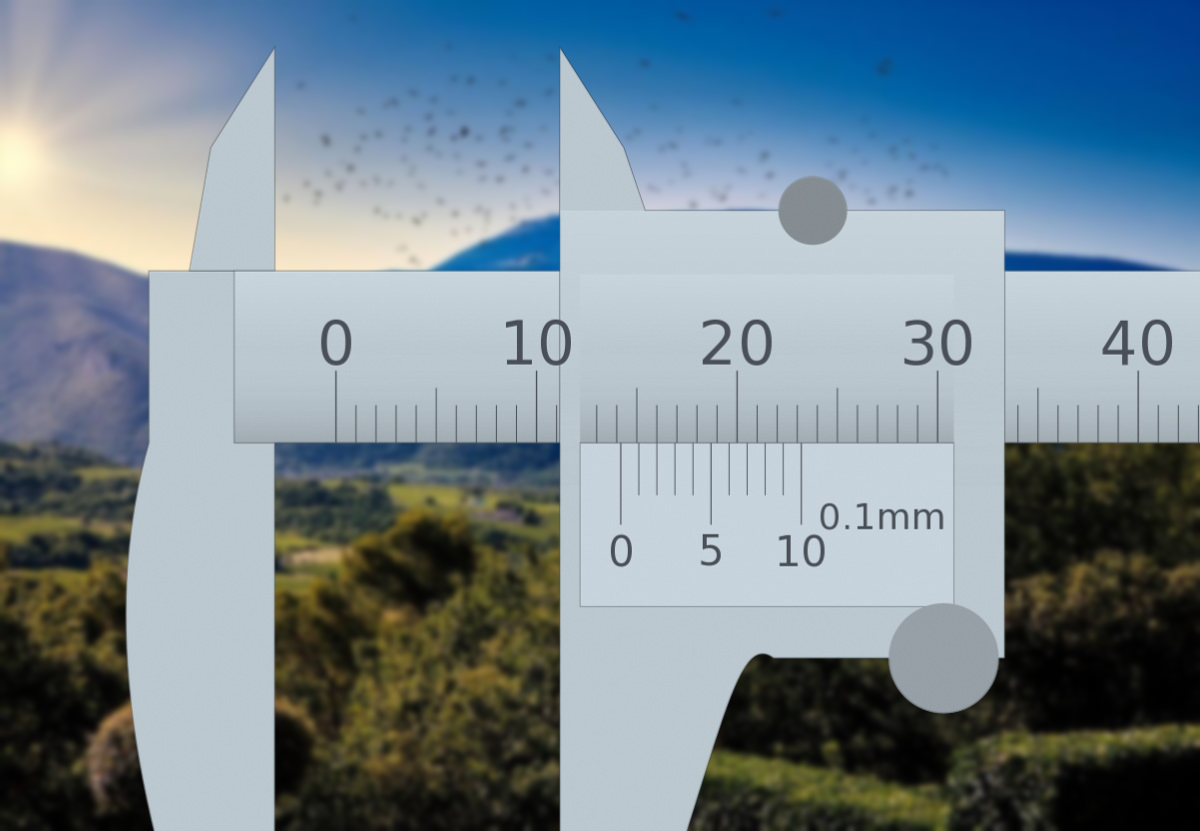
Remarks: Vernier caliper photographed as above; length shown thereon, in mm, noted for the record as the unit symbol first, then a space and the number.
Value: mm 14.2
